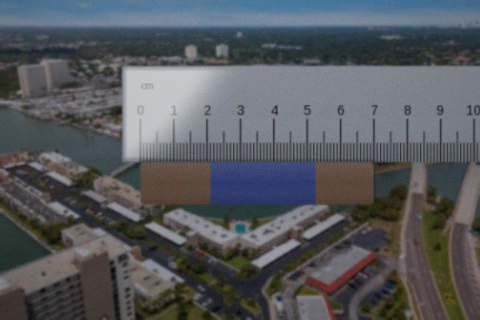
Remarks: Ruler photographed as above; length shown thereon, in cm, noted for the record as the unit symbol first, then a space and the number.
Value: cm 7
